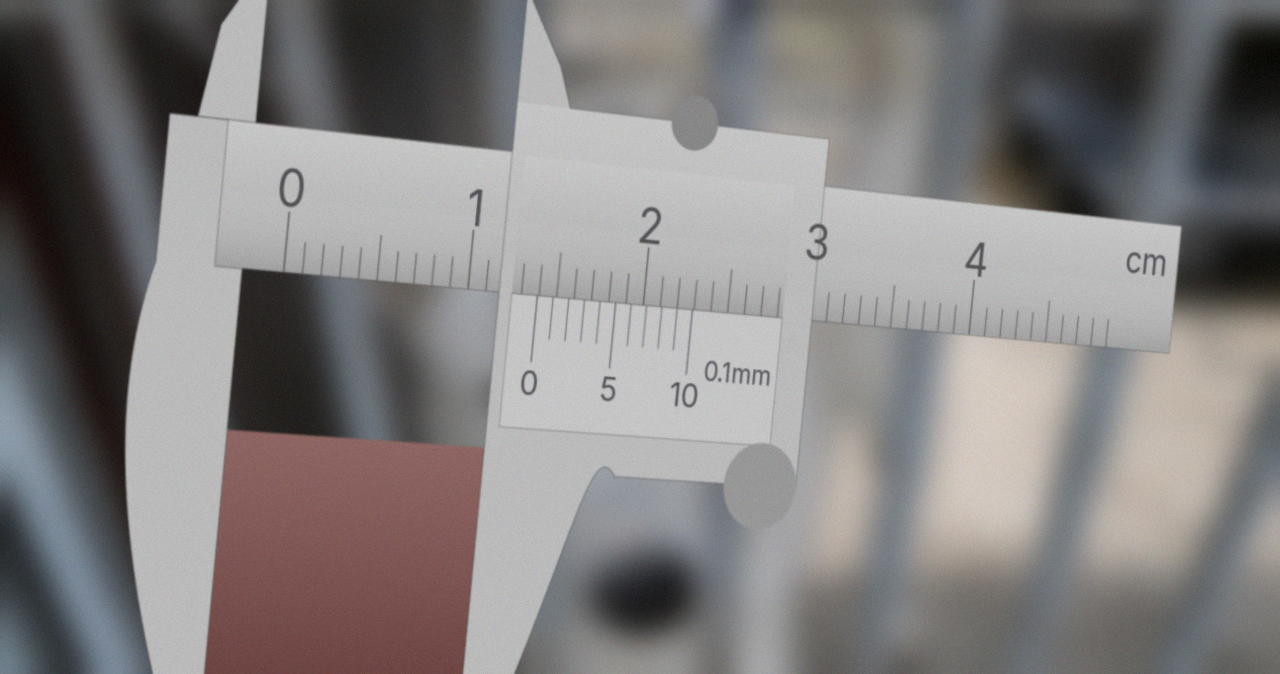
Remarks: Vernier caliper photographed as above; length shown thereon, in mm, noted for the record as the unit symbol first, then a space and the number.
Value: mm 13.9
